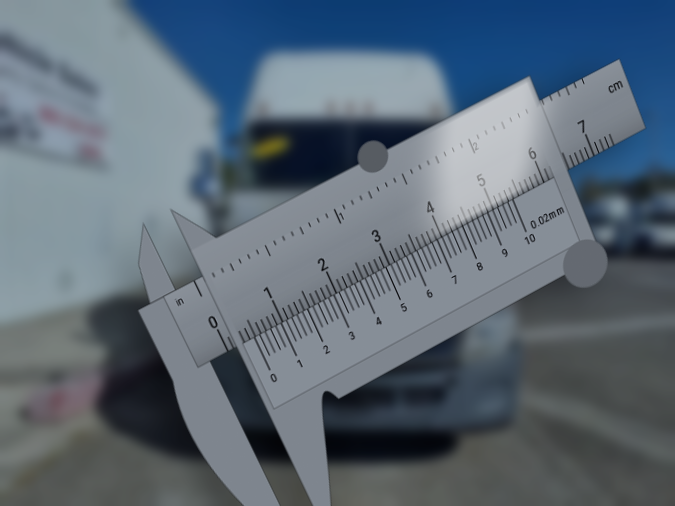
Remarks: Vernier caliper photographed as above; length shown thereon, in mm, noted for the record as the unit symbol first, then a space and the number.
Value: mm 4.8
